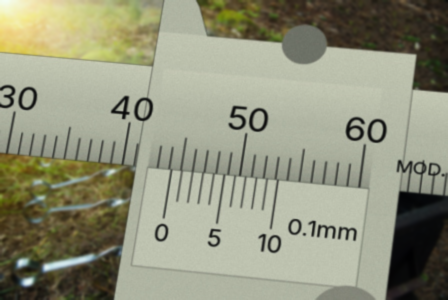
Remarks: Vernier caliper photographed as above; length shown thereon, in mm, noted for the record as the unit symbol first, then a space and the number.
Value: mm 44.2
